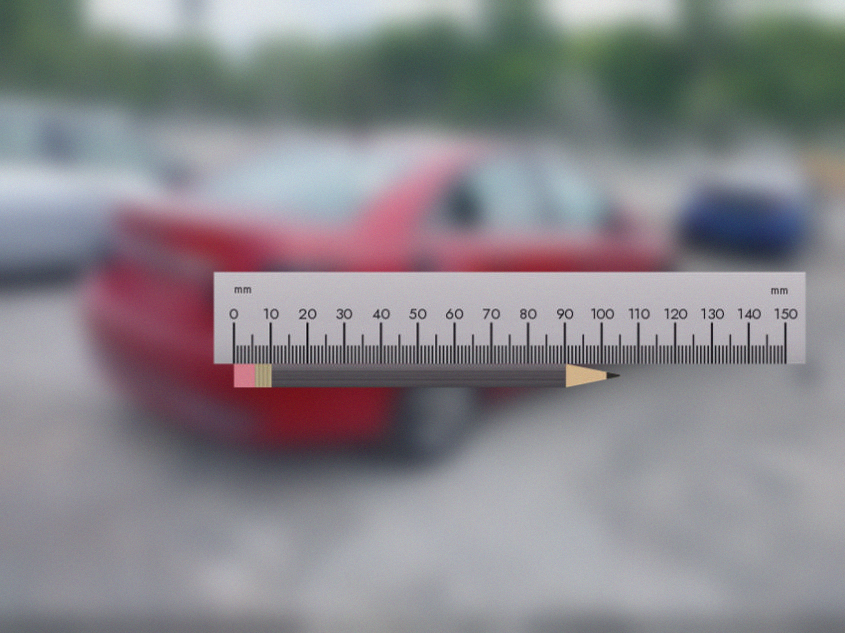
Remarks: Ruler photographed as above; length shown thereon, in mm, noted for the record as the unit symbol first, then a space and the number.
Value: mm 105
